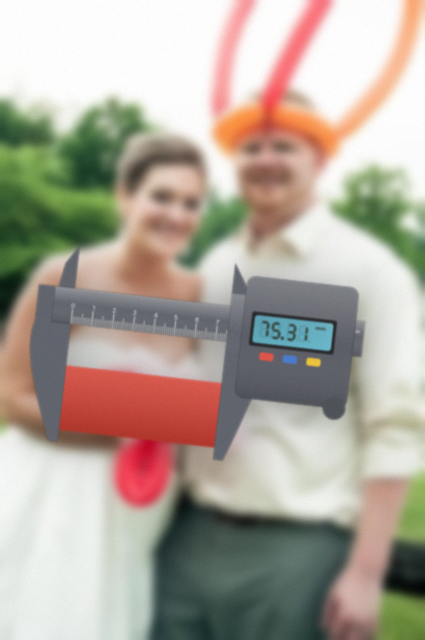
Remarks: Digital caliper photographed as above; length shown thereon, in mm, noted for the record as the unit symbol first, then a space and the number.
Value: mm 75.31
